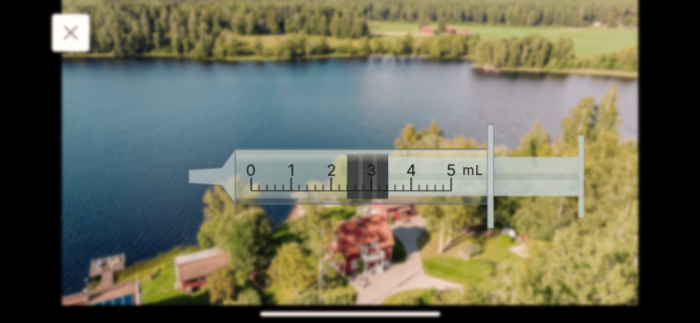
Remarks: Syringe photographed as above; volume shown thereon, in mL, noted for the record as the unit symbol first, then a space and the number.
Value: mL 2.4
